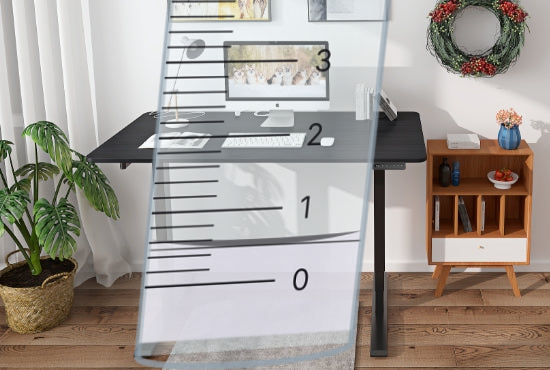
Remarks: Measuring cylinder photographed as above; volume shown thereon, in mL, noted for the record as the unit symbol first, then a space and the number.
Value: mL 0.5
